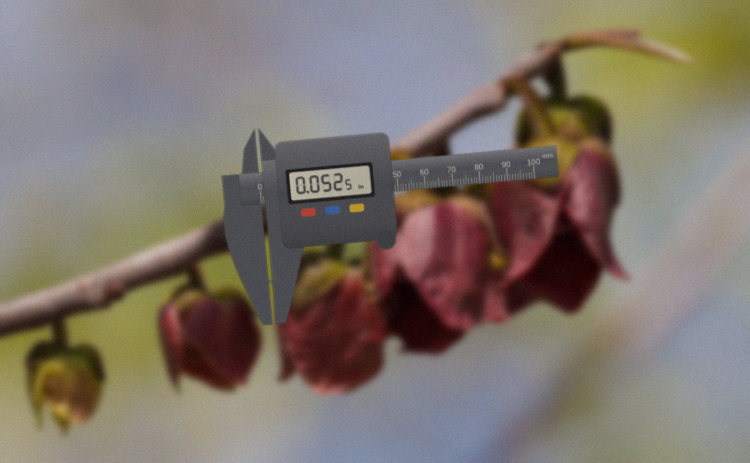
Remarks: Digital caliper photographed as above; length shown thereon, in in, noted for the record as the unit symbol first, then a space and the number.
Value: in 0.0525
